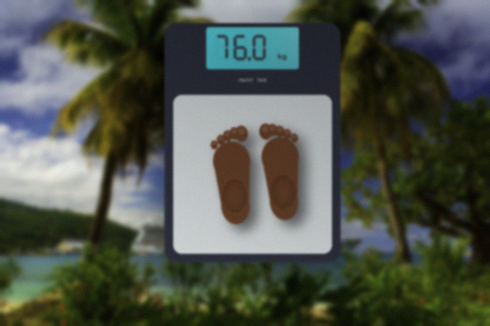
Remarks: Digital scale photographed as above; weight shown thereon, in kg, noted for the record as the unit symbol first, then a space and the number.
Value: kg 76.0
